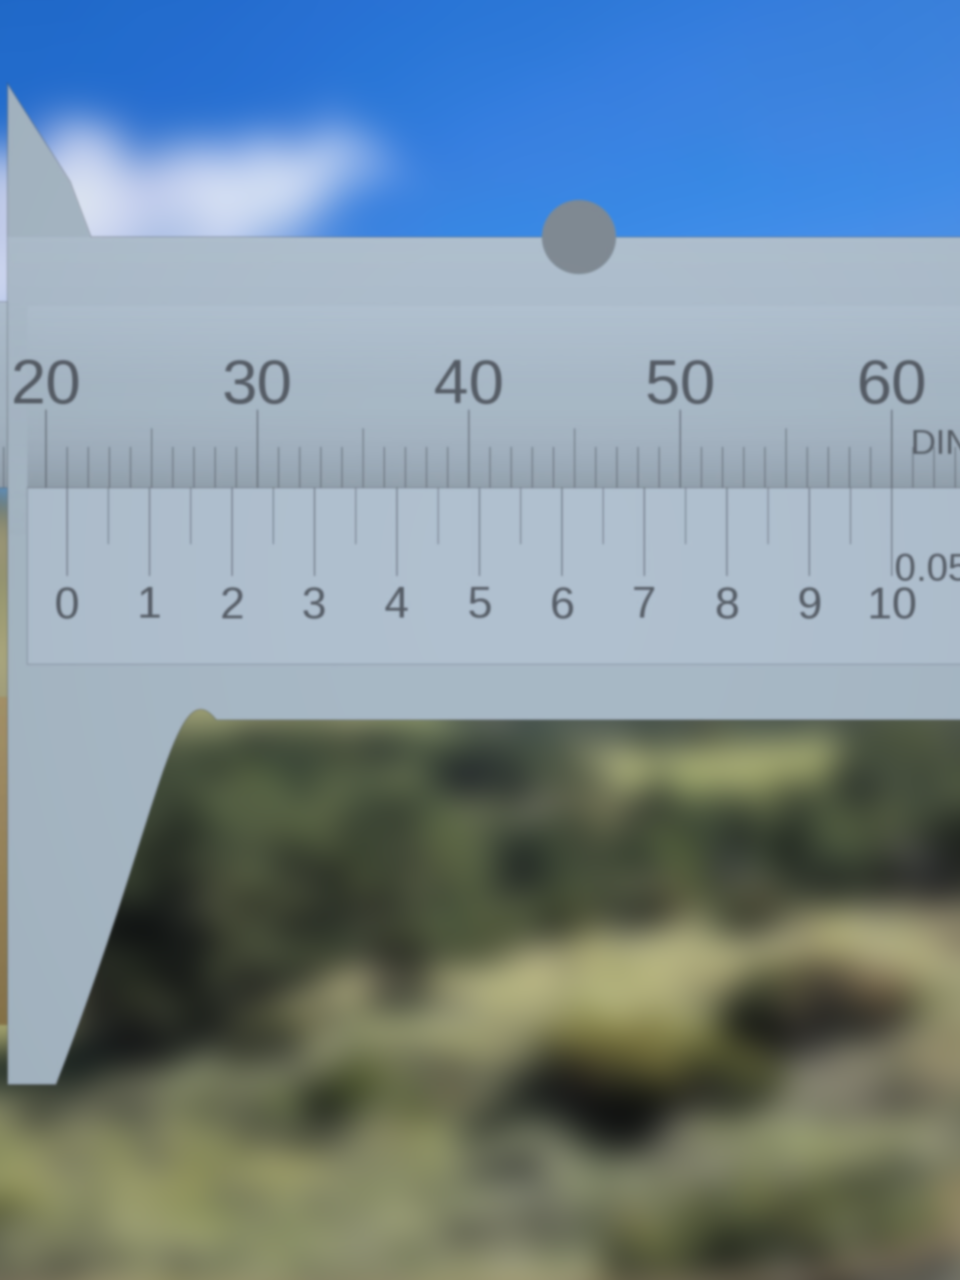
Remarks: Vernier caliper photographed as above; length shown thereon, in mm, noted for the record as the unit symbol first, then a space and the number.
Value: mm 21.0
